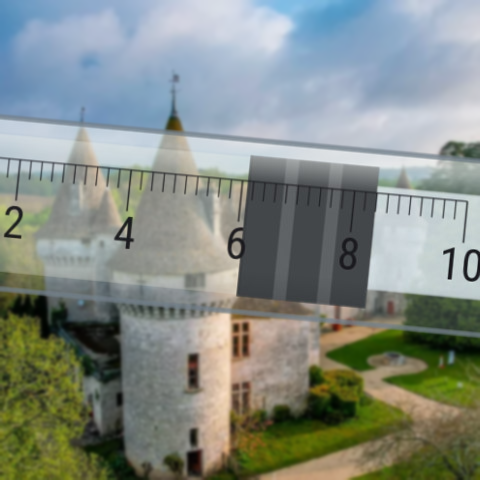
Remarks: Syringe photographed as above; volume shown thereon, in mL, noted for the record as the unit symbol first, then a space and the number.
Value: mL 6.1
